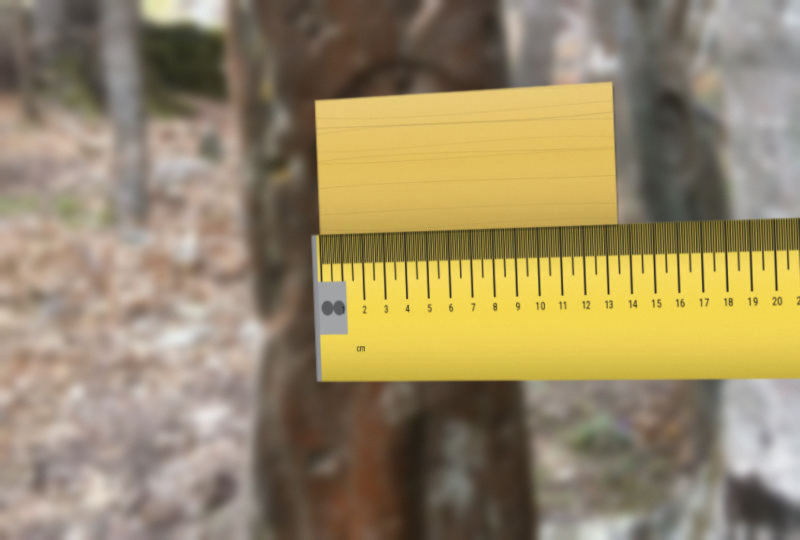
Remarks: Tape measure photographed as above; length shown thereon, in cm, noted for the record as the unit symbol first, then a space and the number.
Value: cm 13.5
